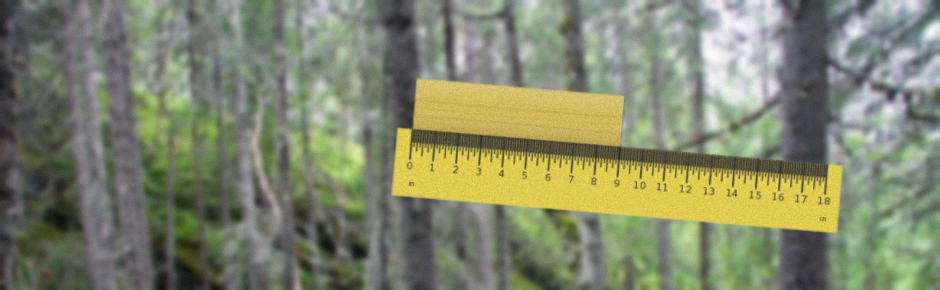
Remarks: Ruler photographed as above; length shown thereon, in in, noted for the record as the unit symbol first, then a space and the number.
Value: in 9
